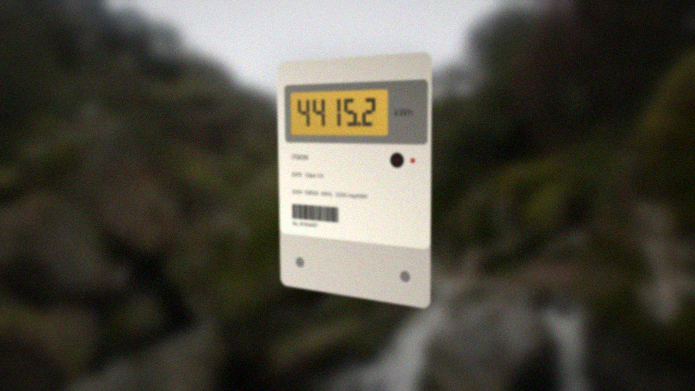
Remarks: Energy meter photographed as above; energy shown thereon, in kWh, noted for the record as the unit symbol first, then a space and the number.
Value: kWh 4415.2
